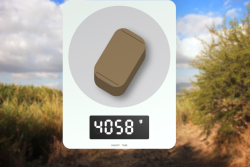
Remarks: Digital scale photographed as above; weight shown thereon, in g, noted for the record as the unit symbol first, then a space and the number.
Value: g 4058
